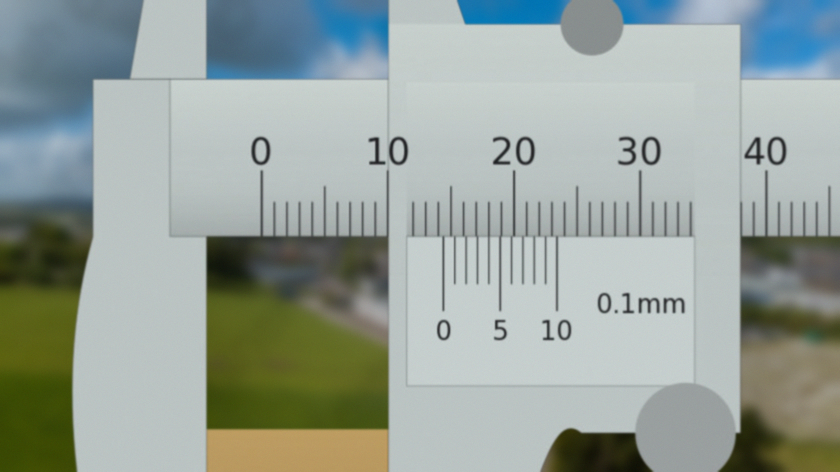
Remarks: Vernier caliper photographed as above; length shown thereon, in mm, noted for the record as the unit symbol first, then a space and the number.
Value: mm 14.4
